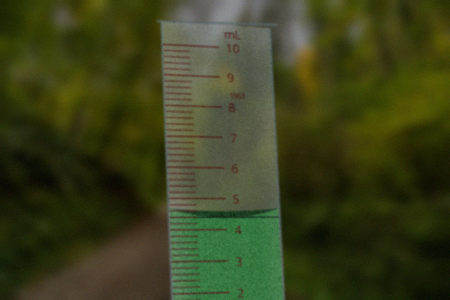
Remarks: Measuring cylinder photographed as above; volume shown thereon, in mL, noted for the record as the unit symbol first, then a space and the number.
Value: mL 4.4
